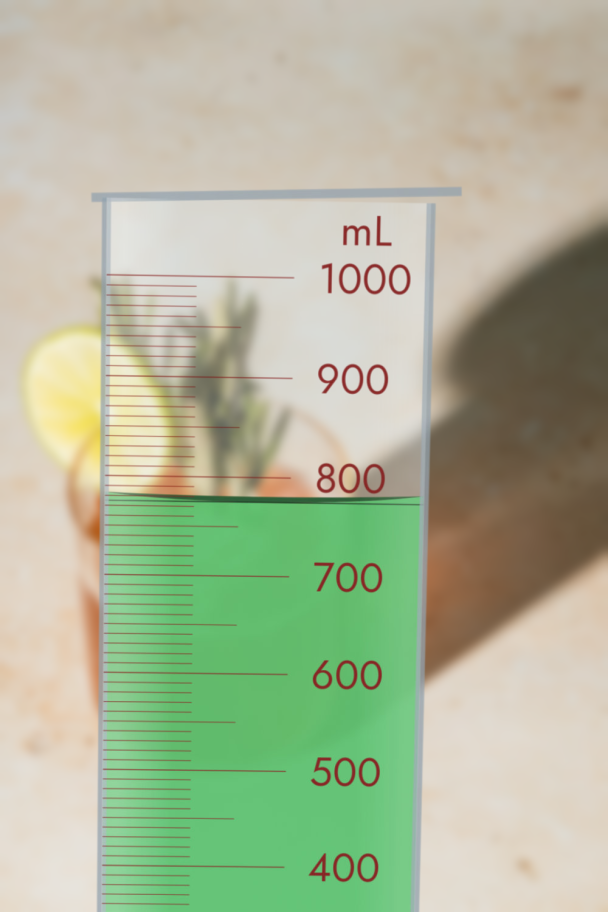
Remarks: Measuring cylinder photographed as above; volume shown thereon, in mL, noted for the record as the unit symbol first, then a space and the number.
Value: mL 775
